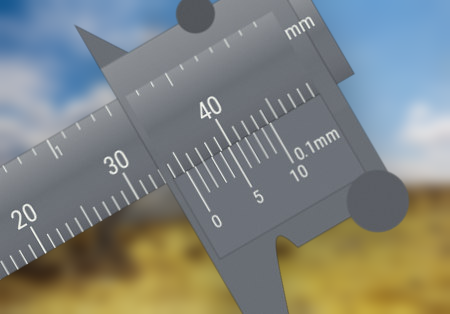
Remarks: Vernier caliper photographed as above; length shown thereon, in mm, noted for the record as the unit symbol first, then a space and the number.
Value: mm 35.2
